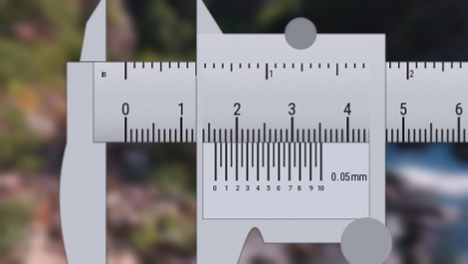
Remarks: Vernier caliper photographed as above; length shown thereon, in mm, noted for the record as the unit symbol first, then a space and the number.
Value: mm 16.2
